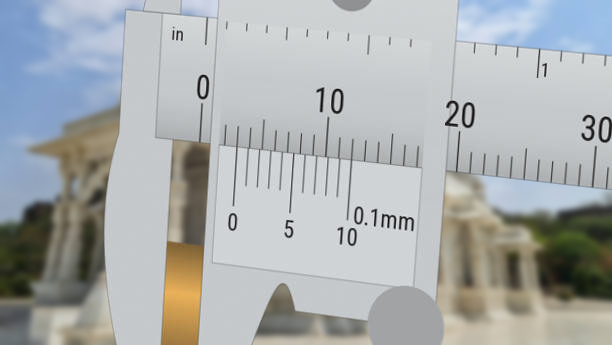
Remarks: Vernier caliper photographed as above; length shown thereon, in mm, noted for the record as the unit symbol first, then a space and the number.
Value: mm 3.0
